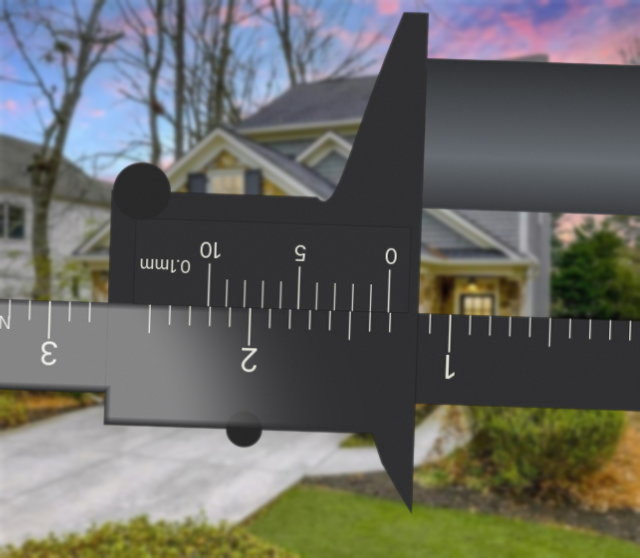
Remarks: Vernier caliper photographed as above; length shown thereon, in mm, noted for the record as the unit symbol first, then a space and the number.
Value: mm 13.1
